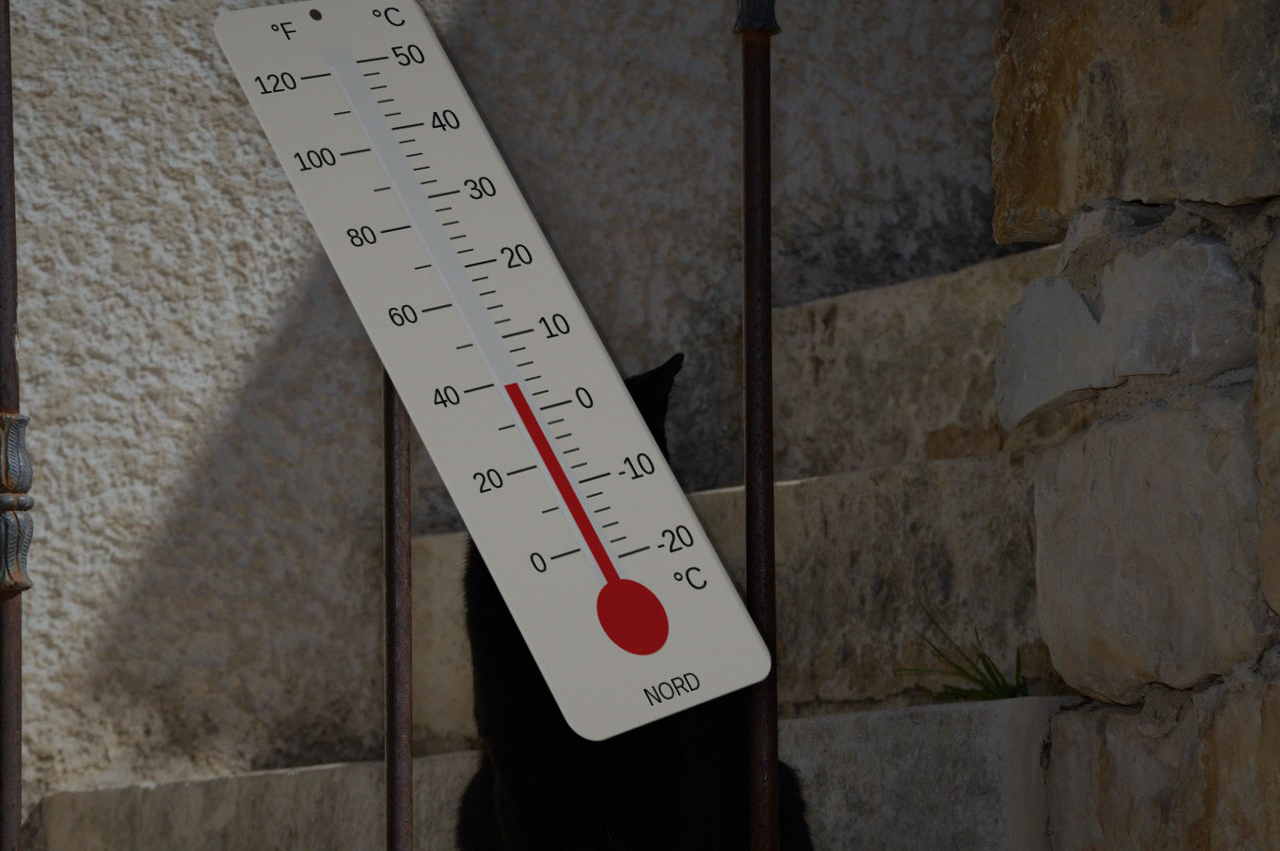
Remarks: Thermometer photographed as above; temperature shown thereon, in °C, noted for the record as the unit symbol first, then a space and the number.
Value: °C 4
